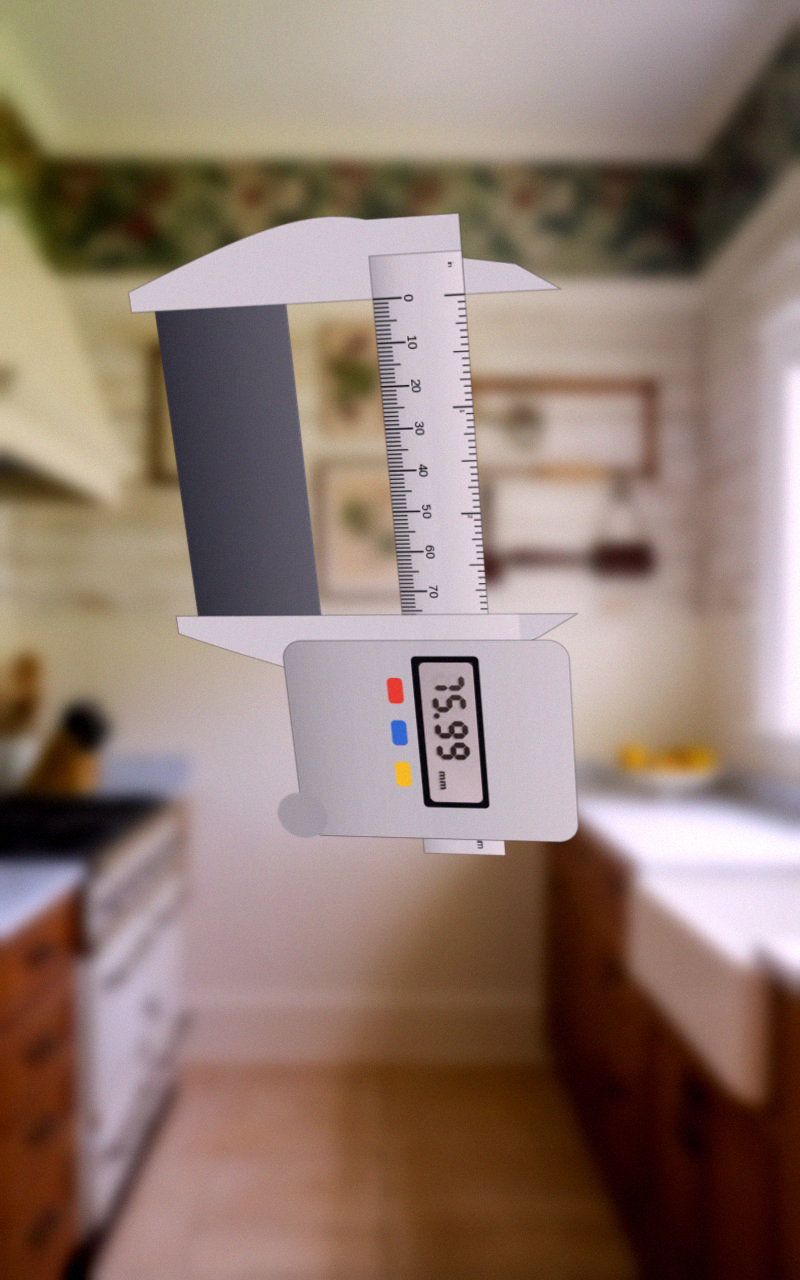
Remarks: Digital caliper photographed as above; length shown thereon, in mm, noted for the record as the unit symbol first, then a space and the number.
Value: mm 75.99
